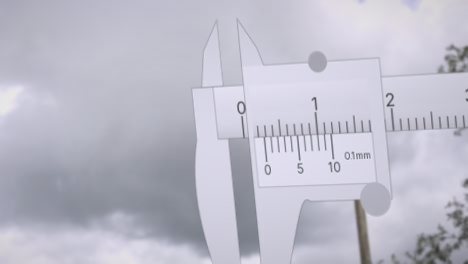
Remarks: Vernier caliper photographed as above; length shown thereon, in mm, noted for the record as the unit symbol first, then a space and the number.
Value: mm 2.8
